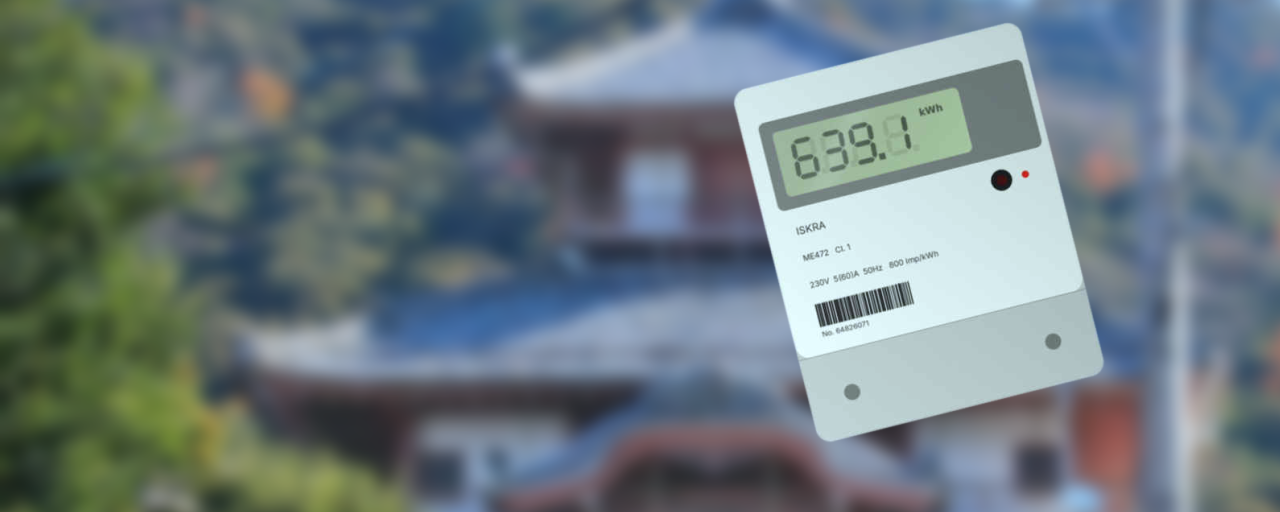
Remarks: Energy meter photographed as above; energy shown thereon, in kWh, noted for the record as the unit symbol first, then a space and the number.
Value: kWh 639.1
